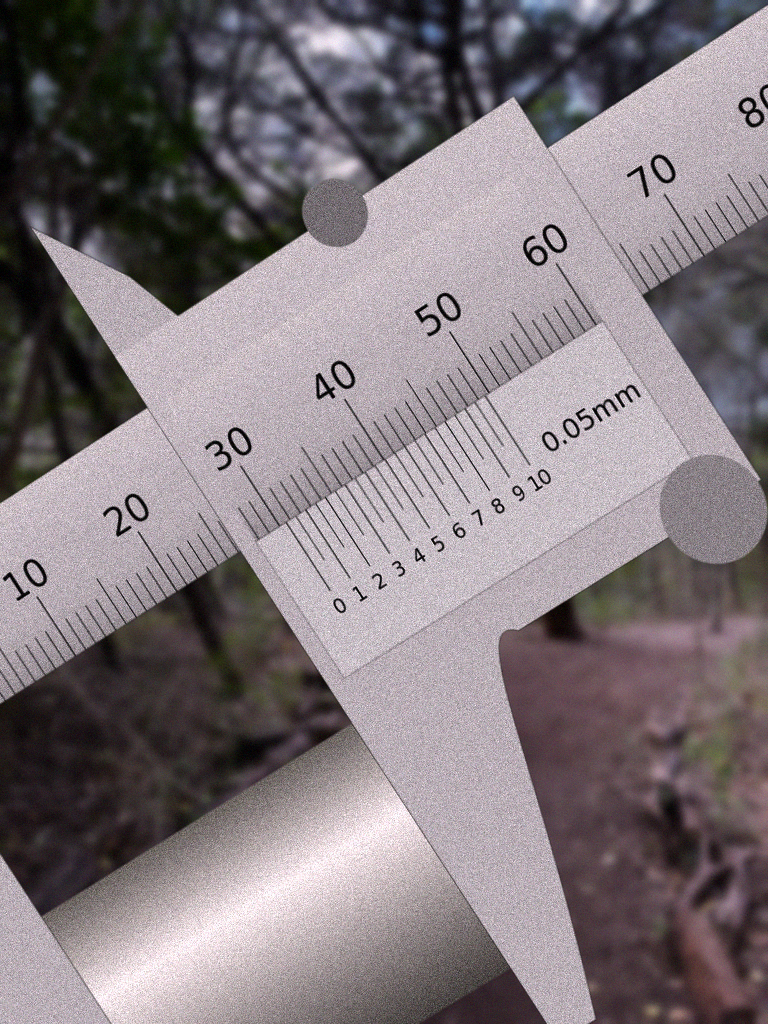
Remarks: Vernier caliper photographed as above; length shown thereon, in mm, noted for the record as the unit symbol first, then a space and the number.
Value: mm 30.6
